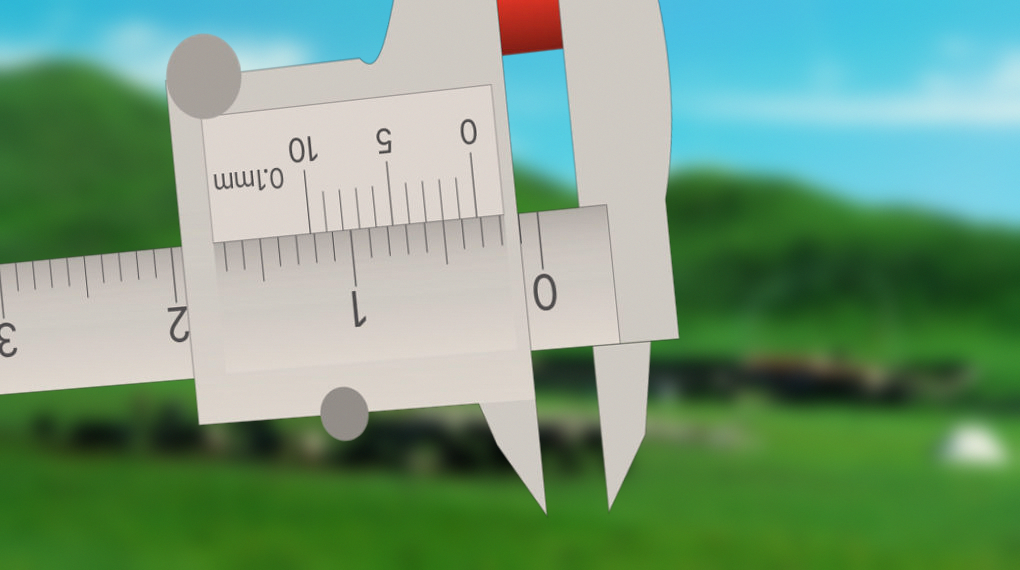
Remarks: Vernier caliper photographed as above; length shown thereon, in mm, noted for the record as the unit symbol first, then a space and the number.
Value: mm 3.2
